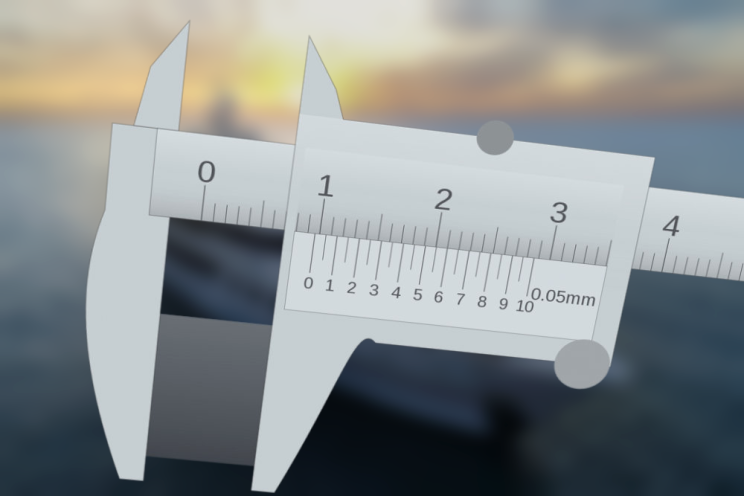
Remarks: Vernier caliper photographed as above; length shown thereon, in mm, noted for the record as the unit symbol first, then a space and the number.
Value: mm 9.6
